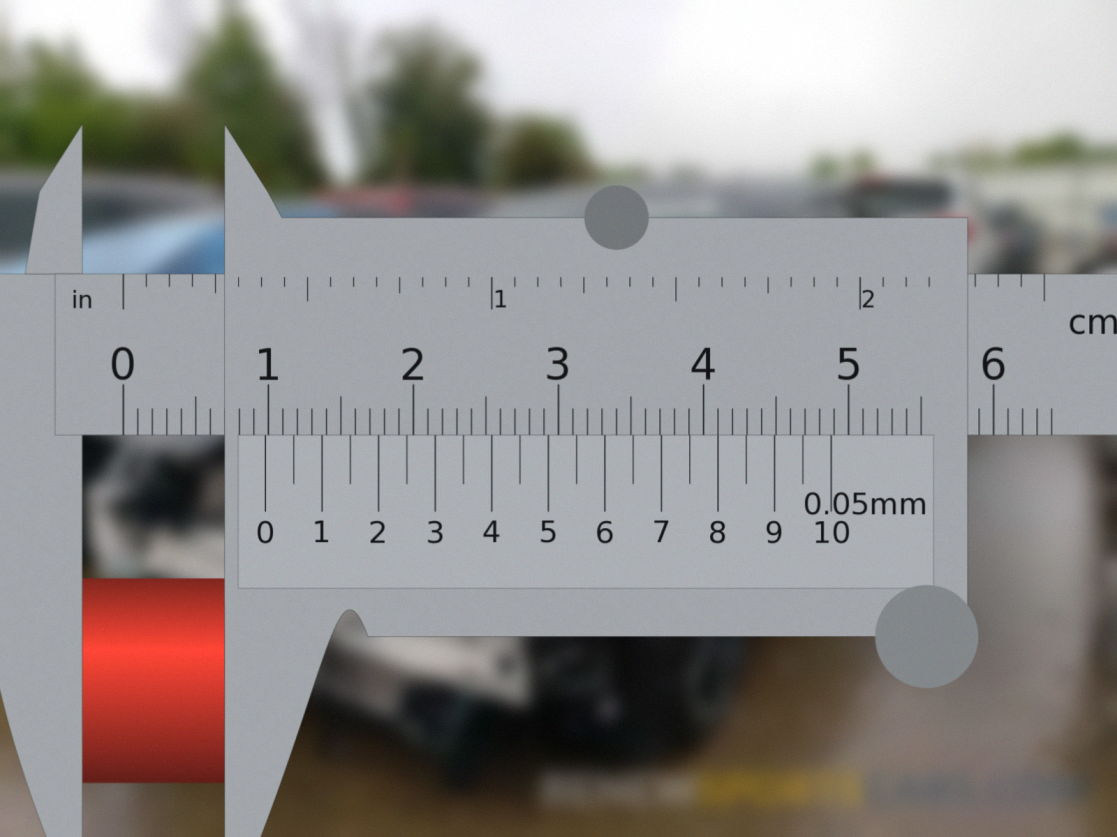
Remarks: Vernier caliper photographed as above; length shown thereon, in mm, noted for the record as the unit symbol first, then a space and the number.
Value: mm 9.8
